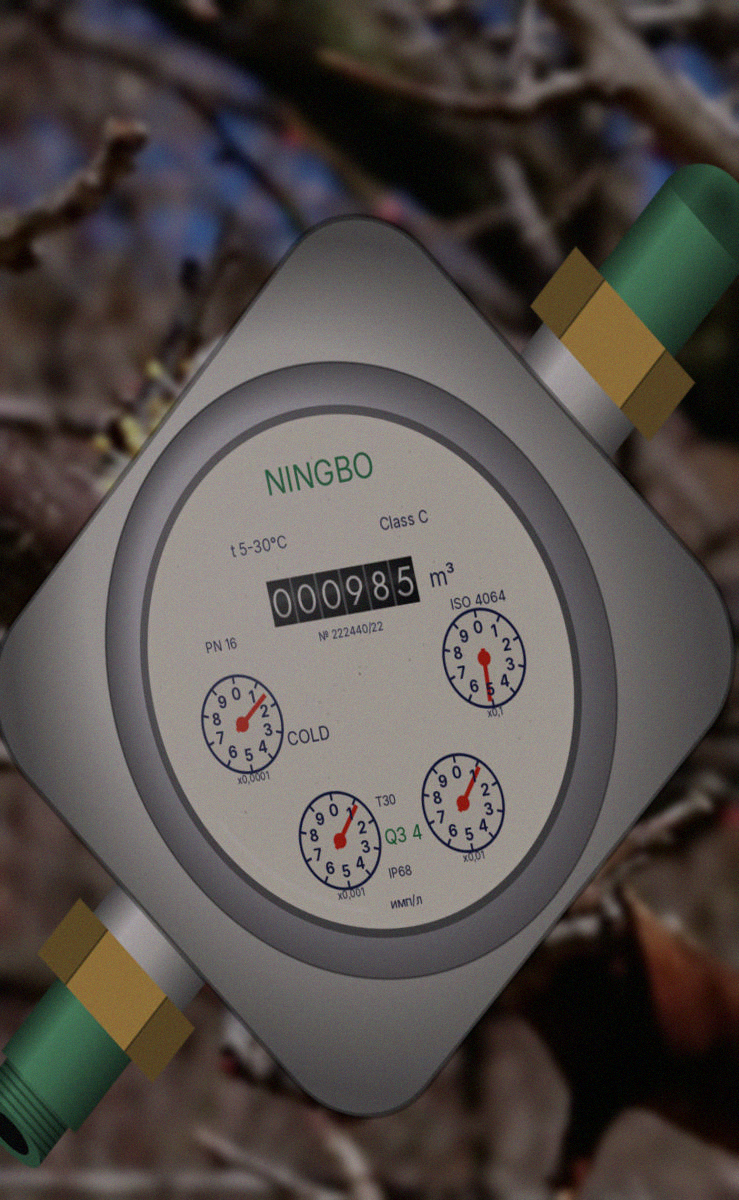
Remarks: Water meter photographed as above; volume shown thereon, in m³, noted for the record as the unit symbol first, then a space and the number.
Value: m³ 985.5111
